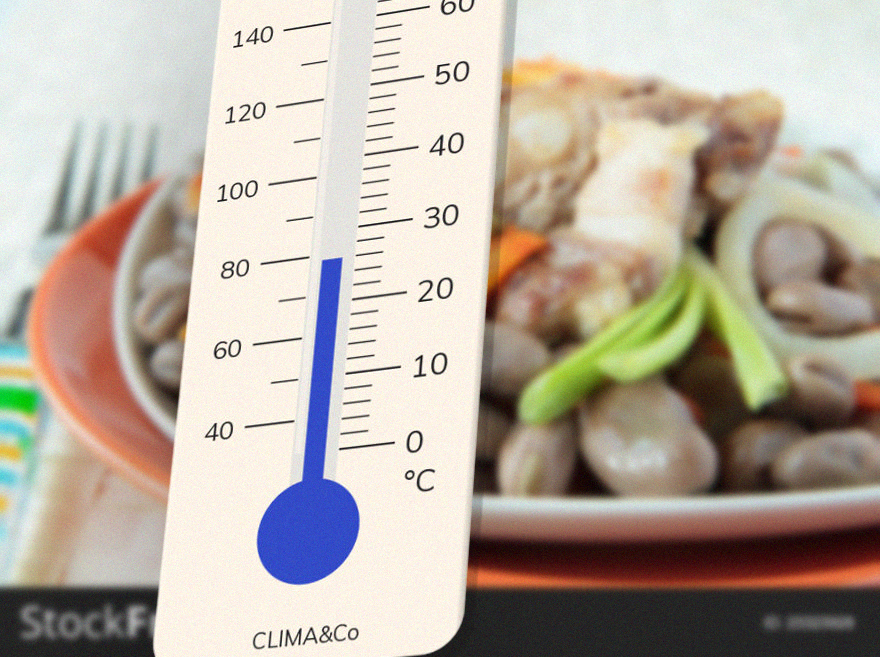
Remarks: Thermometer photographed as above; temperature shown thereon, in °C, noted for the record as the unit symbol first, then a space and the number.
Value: °C 26
